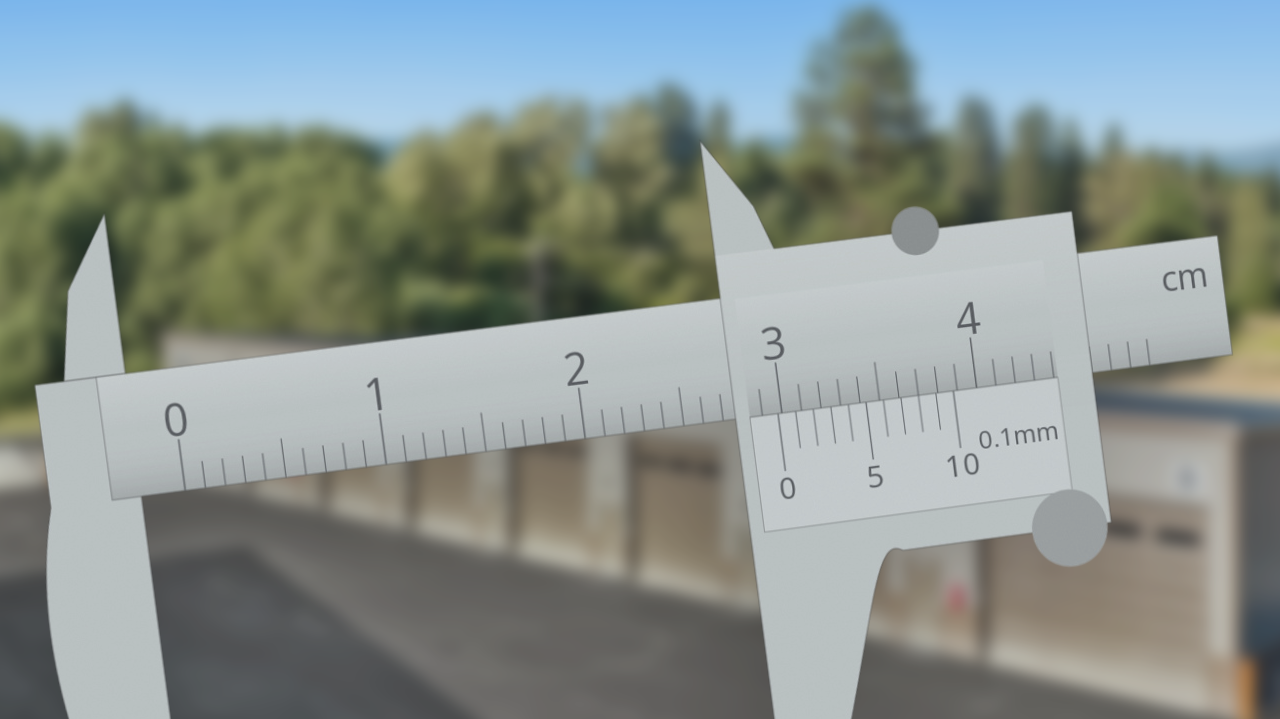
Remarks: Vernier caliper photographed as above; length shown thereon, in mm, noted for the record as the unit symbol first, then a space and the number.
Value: mm 29.8
